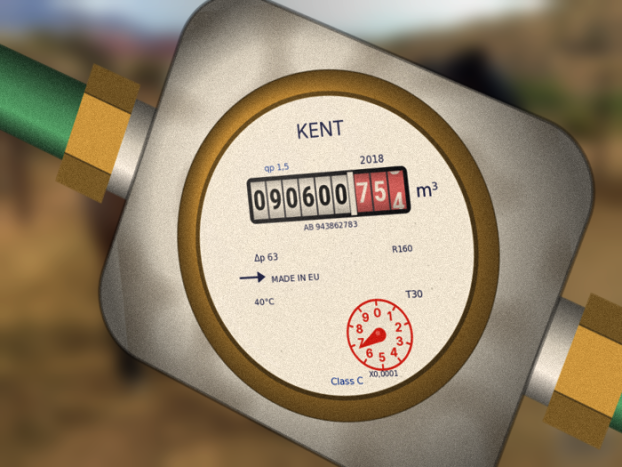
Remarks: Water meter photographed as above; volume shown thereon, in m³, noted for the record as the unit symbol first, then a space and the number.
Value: m³ 90600.7536
